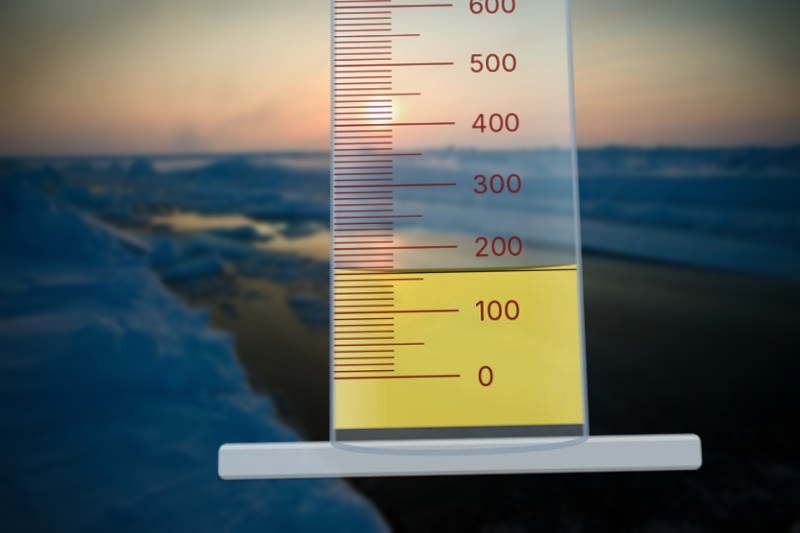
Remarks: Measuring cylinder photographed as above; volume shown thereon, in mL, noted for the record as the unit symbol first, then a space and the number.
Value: mL 160
